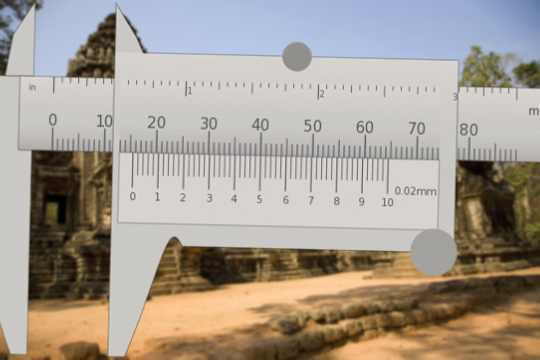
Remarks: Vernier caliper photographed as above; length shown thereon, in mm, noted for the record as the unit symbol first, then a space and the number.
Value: mm 15.5
